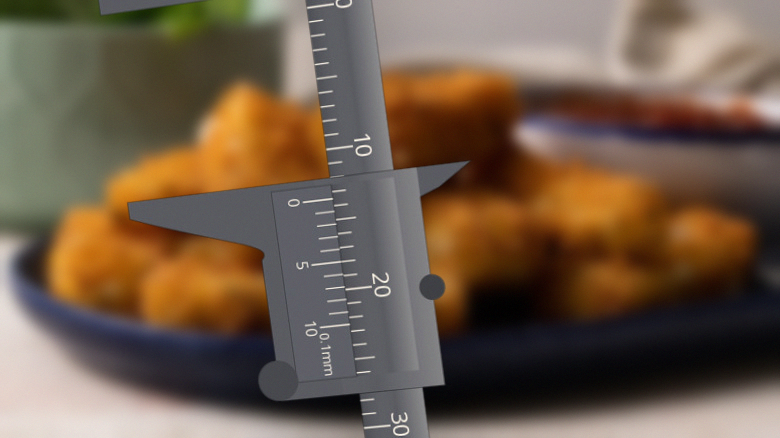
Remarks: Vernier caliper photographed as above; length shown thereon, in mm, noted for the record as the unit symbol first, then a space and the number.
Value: mm 13.5
